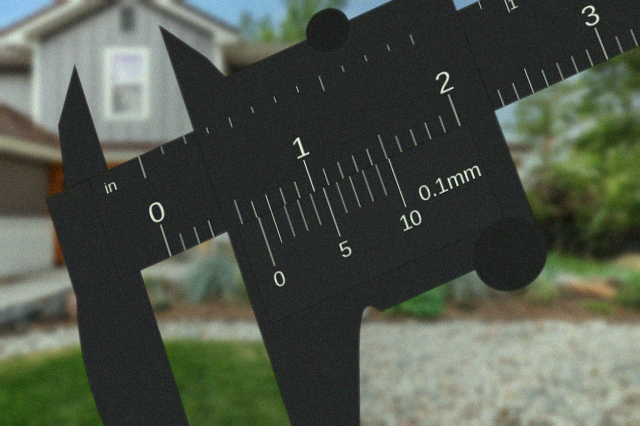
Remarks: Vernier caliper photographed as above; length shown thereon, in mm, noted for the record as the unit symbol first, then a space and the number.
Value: mm 6.1
